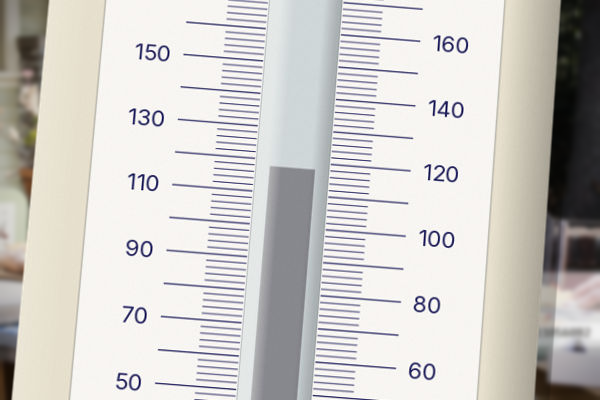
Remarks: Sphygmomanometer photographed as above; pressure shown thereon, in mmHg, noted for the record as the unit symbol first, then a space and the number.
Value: mmHg 118
